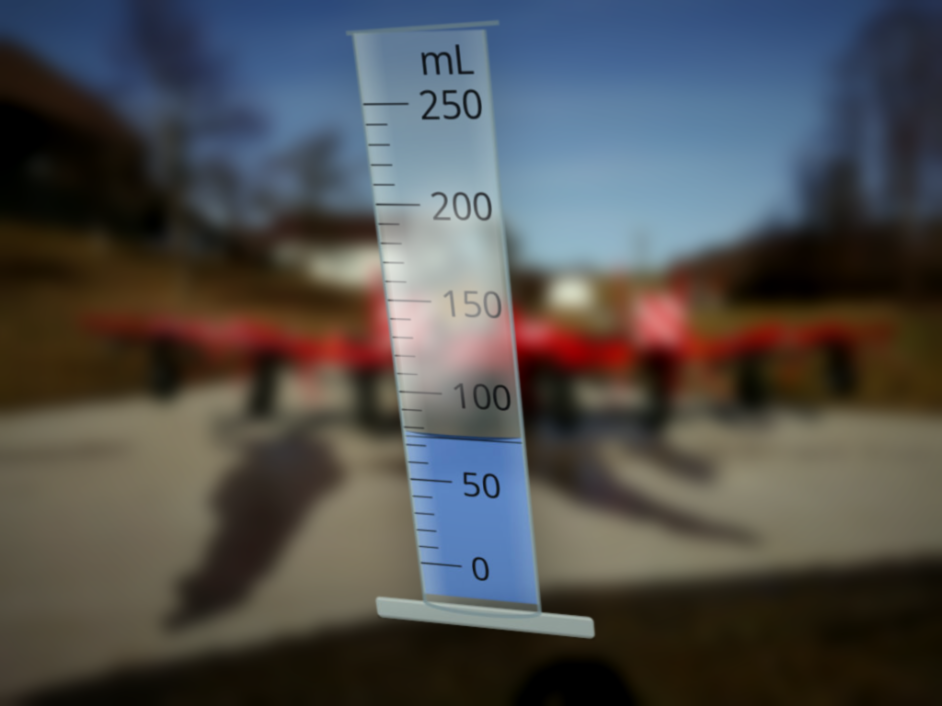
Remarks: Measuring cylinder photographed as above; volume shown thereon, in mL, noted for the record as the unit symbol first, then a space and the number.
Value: mL 75
